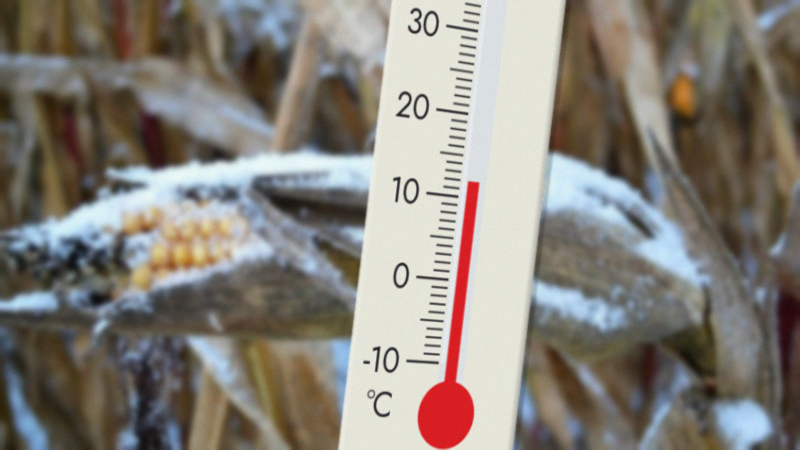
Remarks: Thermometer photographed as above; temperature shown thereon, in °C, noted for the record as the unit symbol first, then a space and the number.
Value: °C 12
